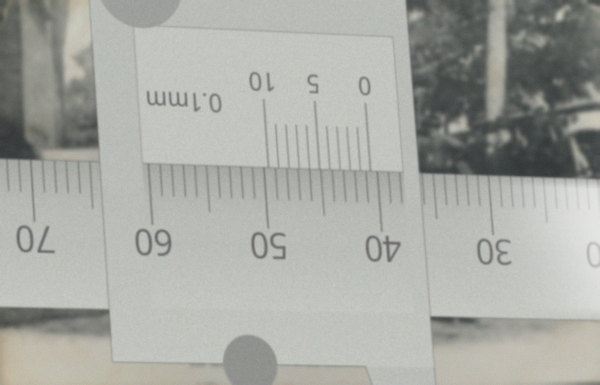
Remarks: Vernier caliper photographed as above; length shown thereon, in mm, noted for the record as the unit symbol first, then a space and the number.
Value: mm 40.6
